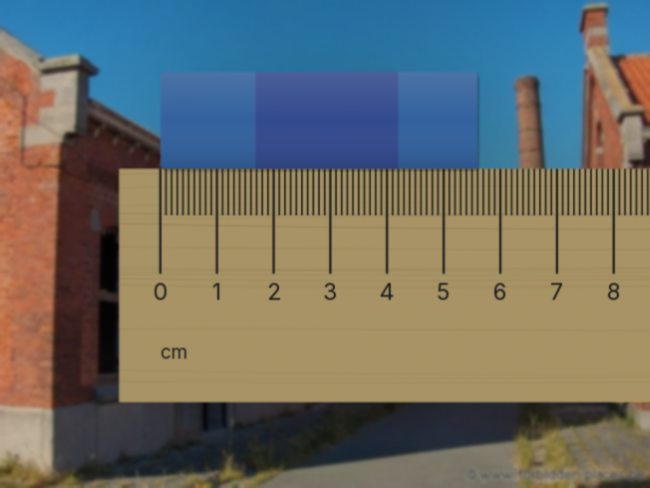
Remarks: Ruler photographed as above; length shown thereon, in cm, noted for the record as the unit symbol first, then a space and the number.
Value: cm 5.6
